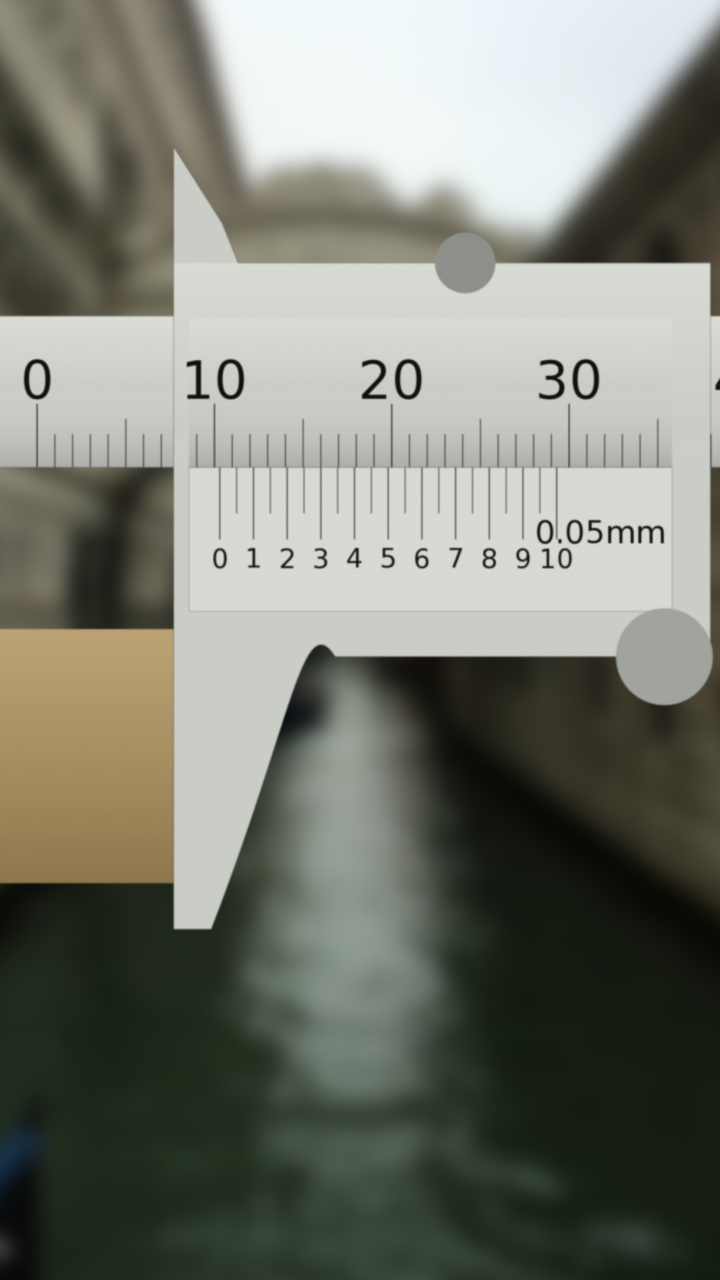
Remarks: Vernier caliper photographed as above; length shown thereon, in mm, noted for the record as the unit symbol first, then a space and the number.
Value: mm 10.3
